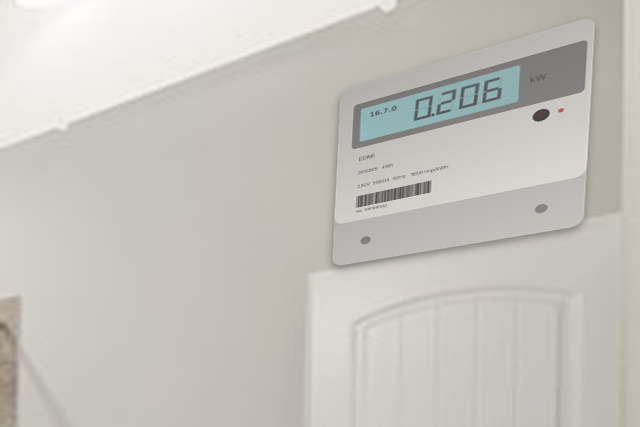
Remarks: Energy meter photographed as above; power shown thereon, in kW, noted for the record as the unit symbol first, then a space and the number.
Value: kW 0.206
